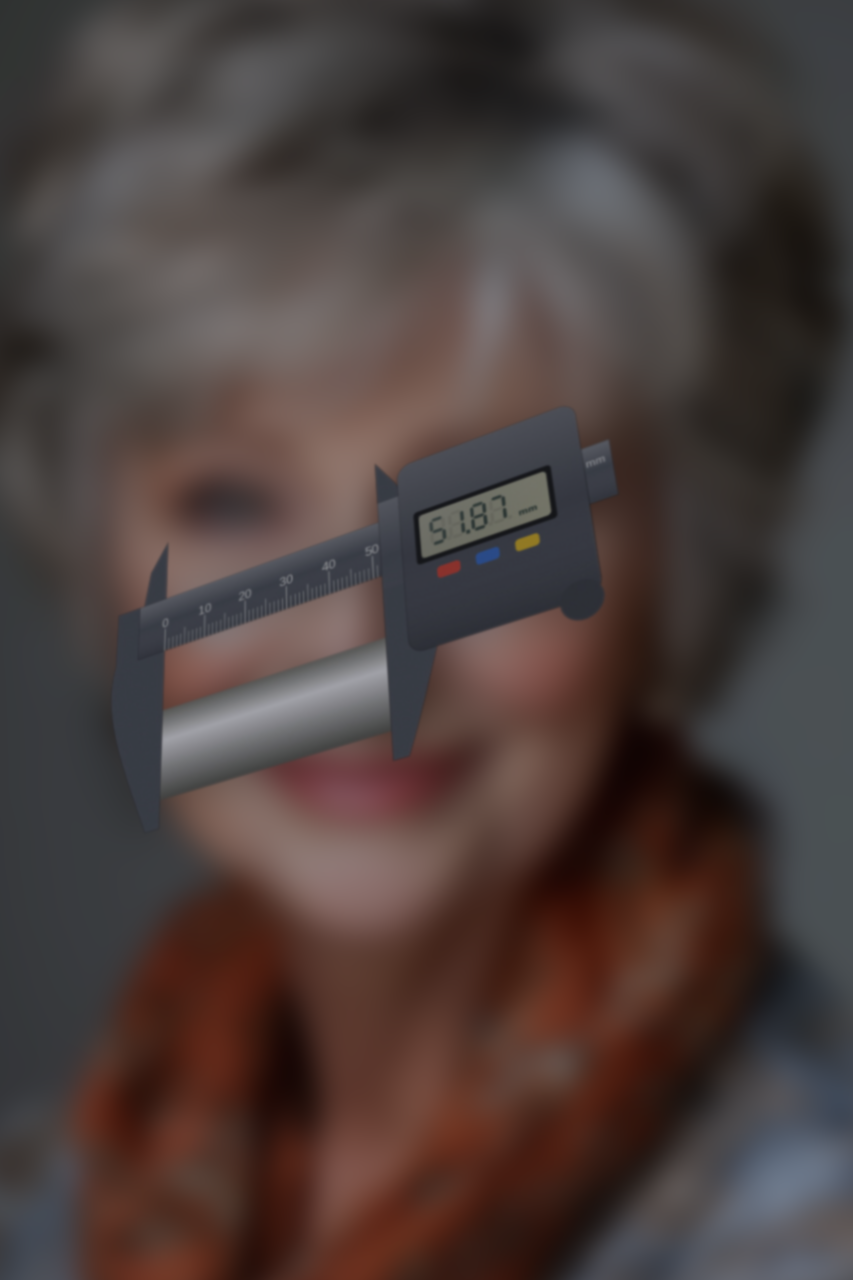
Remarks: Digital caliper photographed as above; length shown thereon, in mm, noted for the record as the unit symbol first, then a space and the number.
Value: mm 51.87
